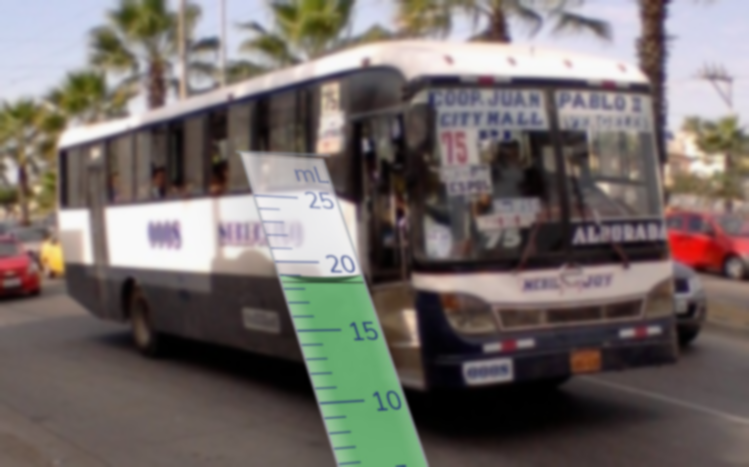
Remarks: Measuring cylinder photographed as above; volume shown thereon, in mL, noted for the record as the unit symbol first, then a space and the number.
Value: mL 18.5
